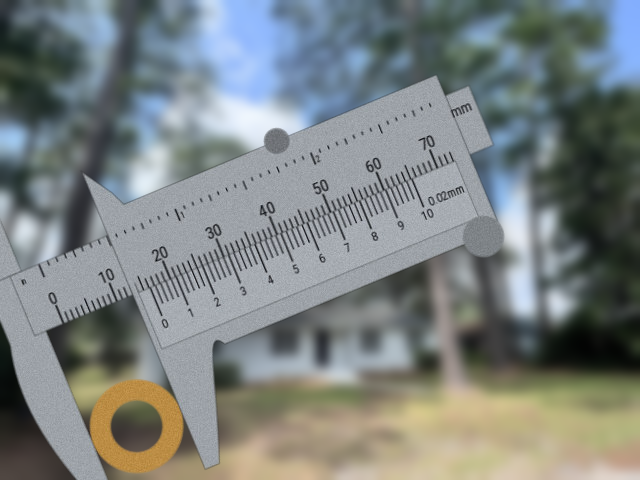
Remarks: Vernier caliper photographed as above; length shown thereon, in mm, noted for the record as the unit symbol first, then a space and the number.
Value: mm 16.2
